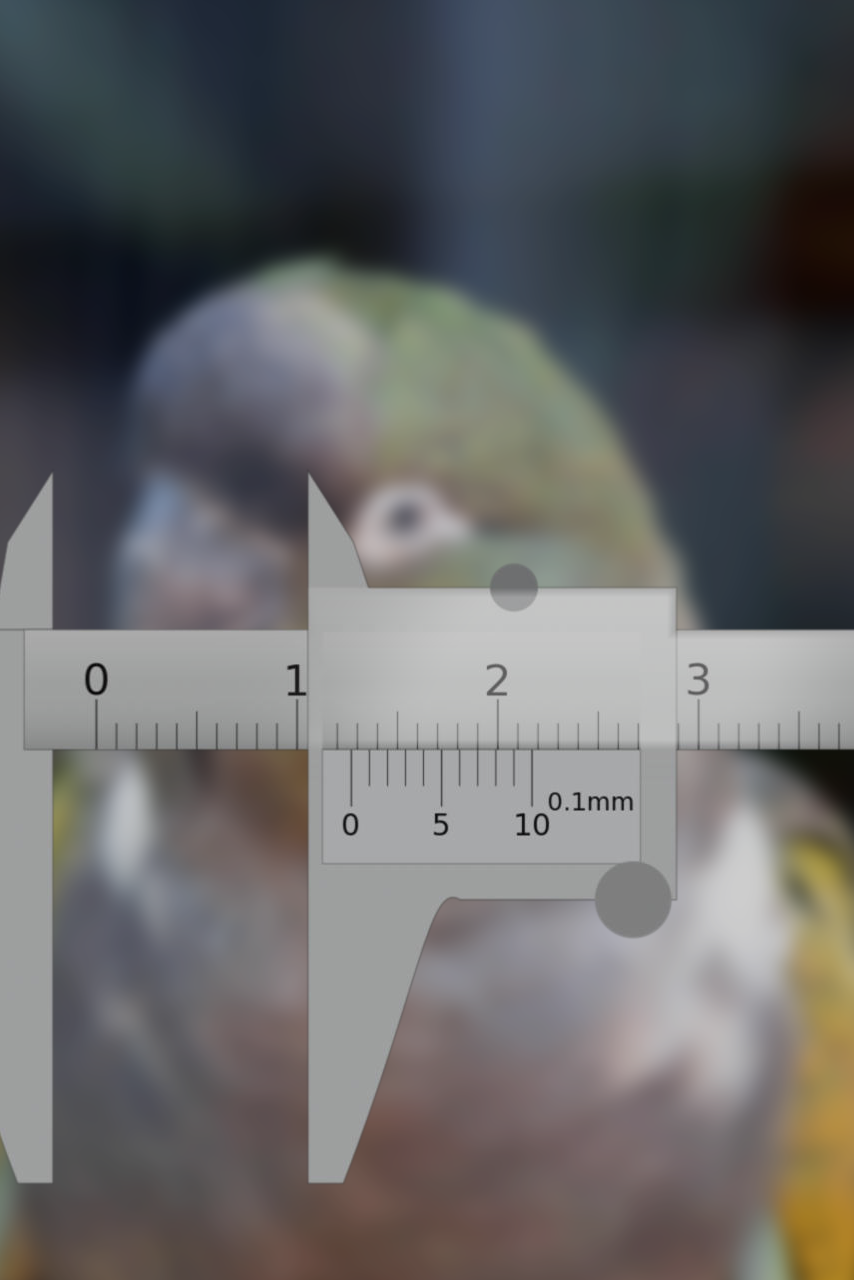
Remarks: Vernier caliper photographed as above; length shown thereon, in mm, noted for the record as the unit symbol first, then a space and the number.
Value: mm 12.7
